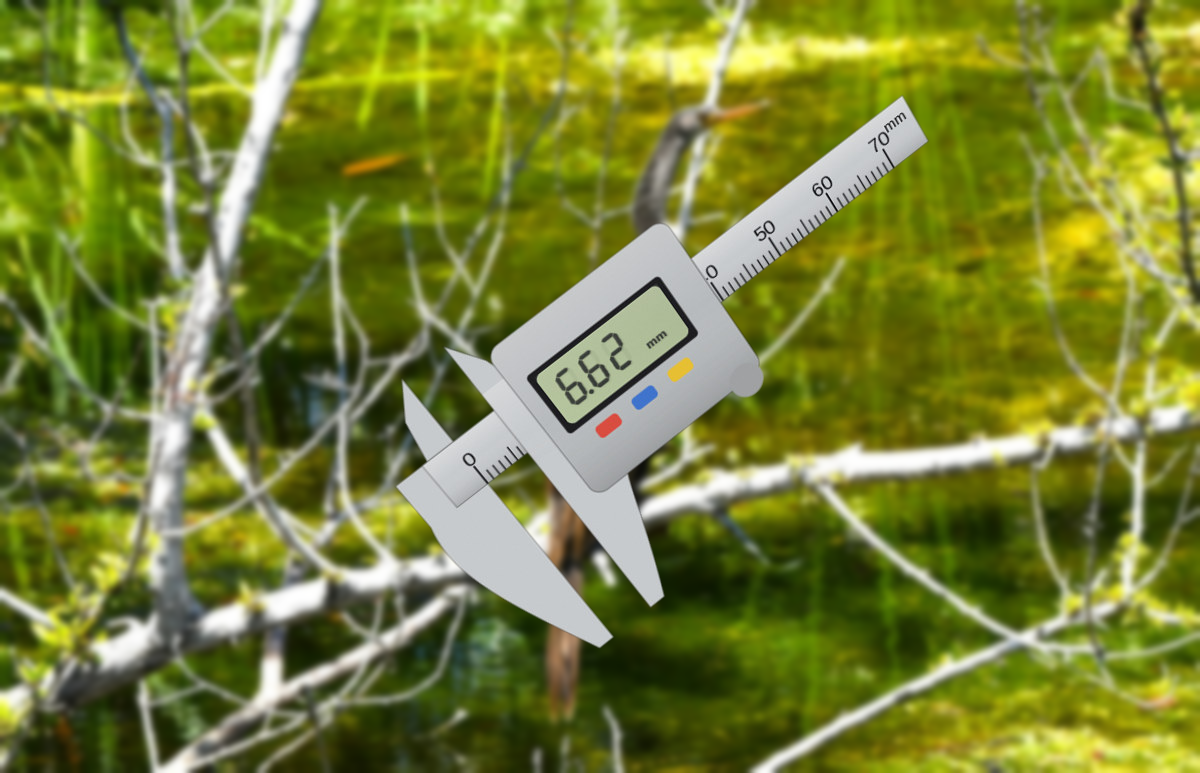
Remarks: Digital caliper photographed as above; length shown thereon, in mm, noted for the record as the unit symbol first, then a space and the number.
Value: mm 6.62
